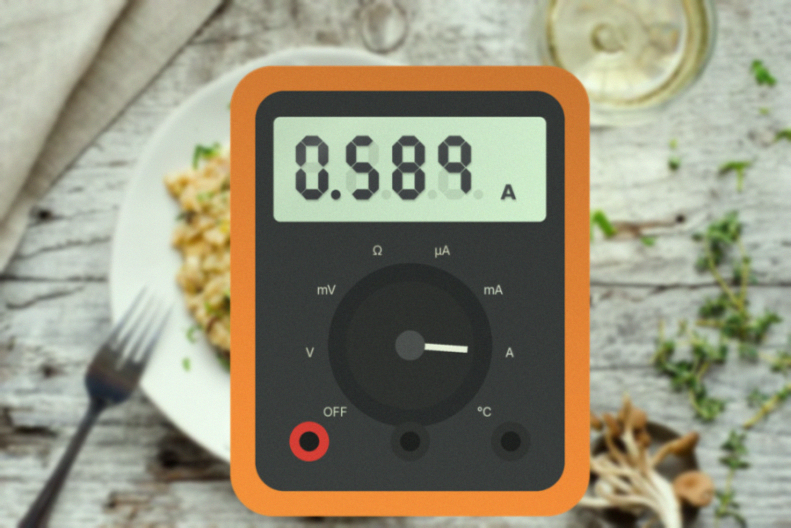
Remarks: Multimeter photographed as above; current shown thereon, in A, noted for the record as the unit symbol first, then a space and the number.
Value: A 0.589
